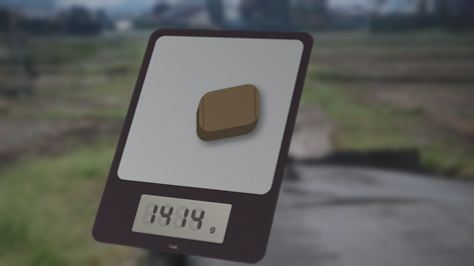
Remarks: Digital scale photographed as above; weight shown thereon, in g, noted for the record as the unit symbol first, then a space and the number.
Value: g 1414
